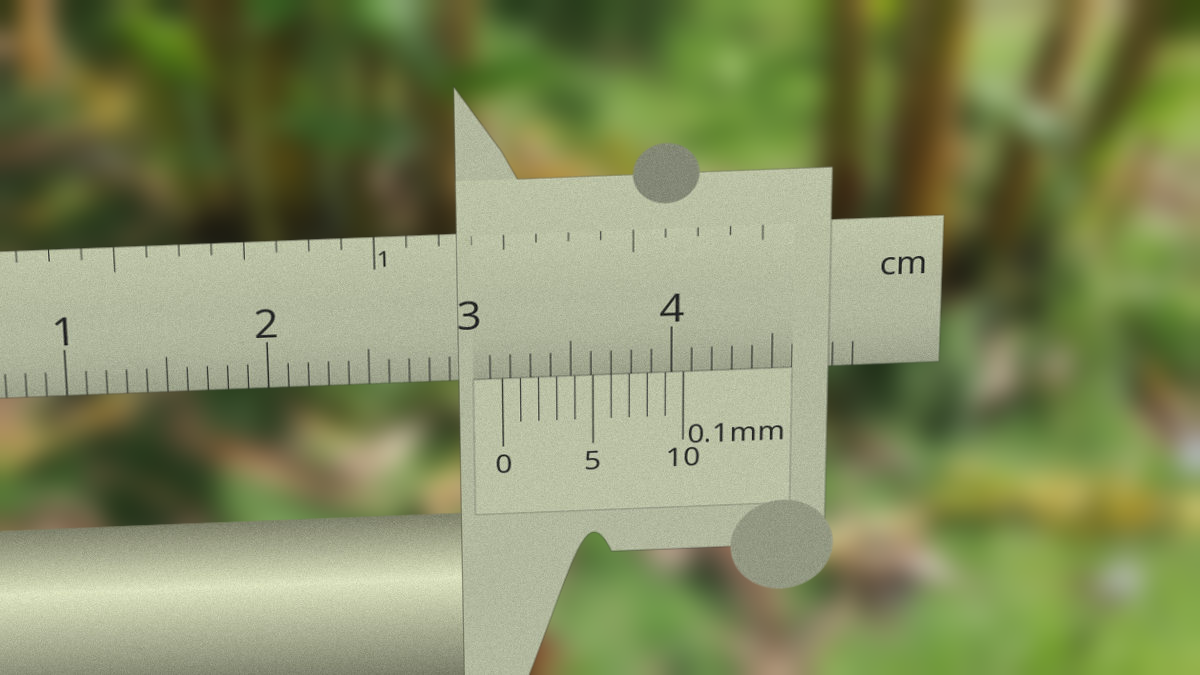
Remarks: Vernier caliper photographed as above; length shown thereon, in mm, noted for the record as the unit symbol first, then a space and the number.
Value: mm 31.6
